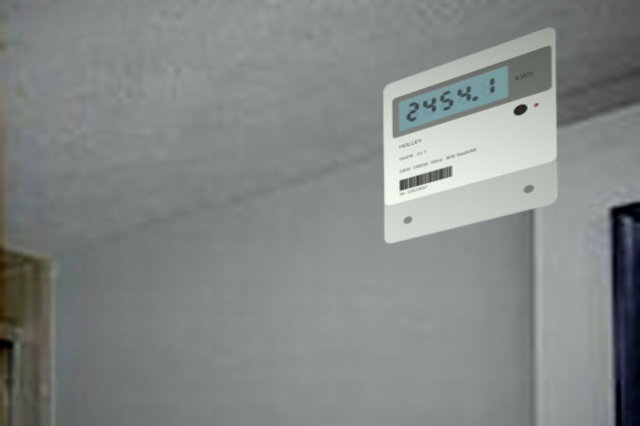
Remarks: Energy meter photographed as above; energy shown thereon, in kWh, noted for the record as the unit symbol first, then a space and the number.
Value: kWh 2454.1
